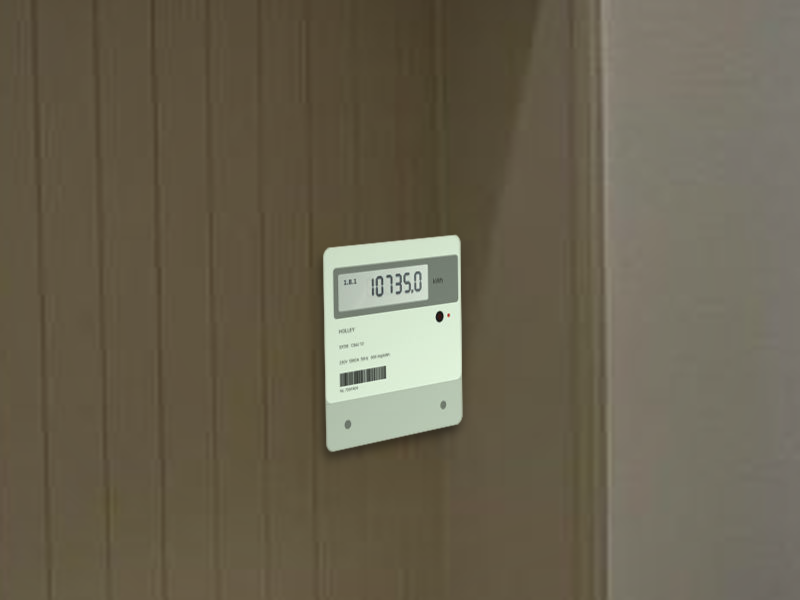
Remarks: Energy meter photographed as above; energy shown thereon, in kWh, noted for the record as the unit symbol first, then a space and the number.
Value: kWh 10735.0
